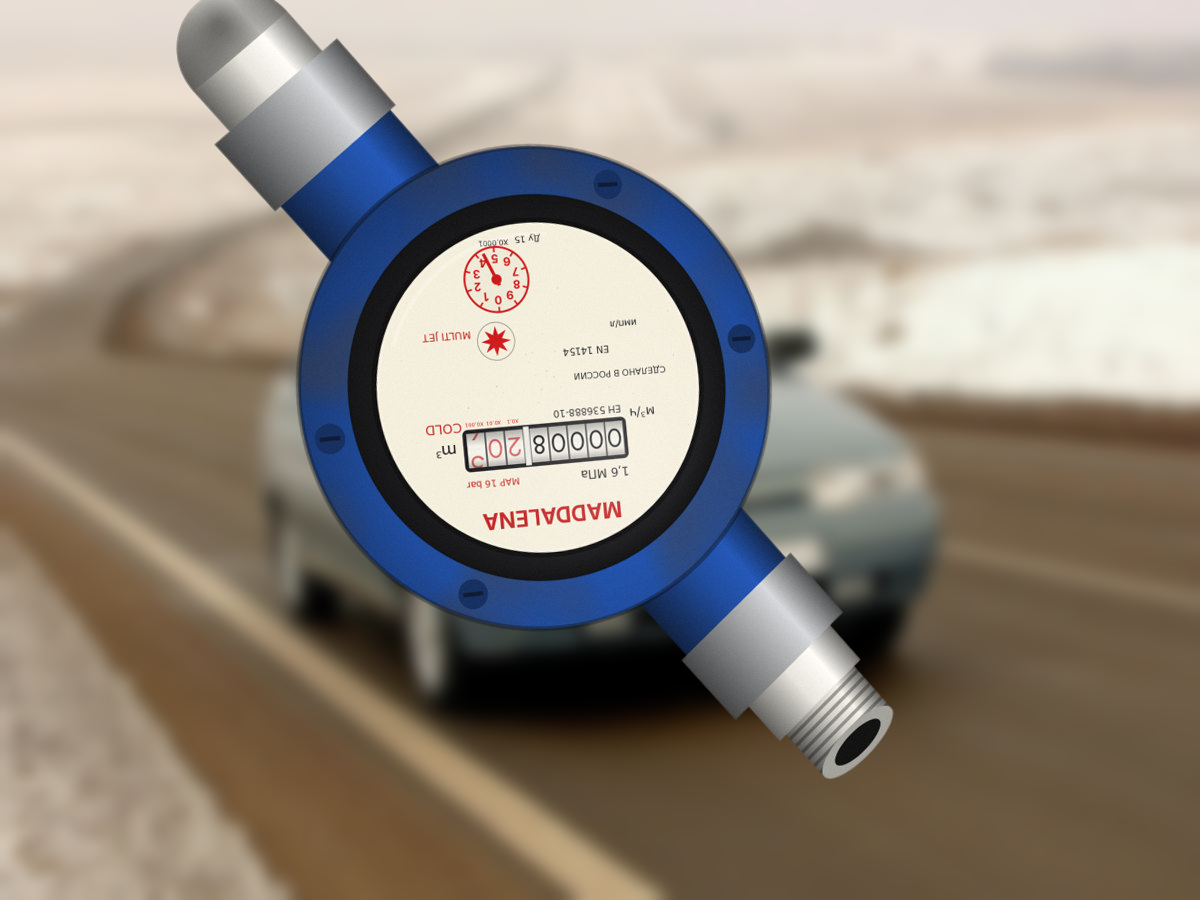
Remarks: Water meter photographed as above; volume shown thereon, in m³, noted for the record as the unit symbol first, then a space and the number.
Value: m³ 8.2054
